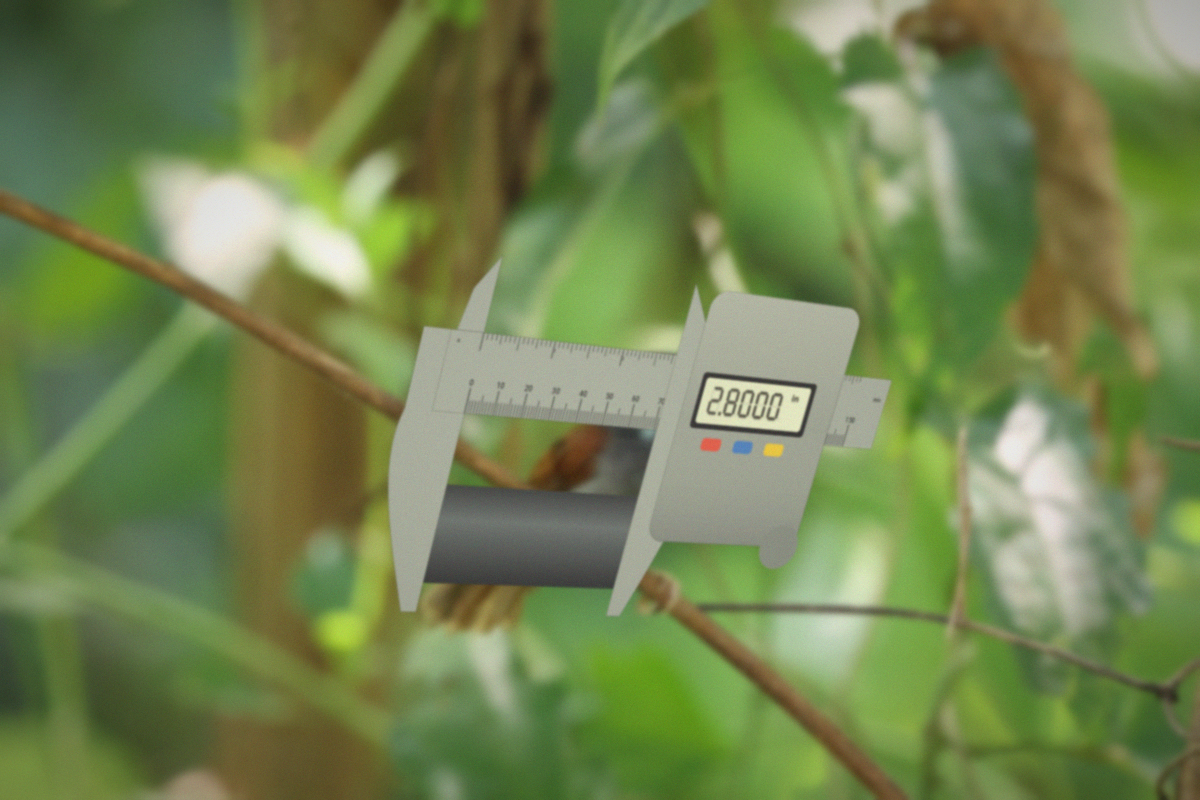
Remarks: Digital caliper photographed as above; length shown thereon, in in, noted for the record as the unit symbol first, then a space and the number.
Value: in 2.8000
